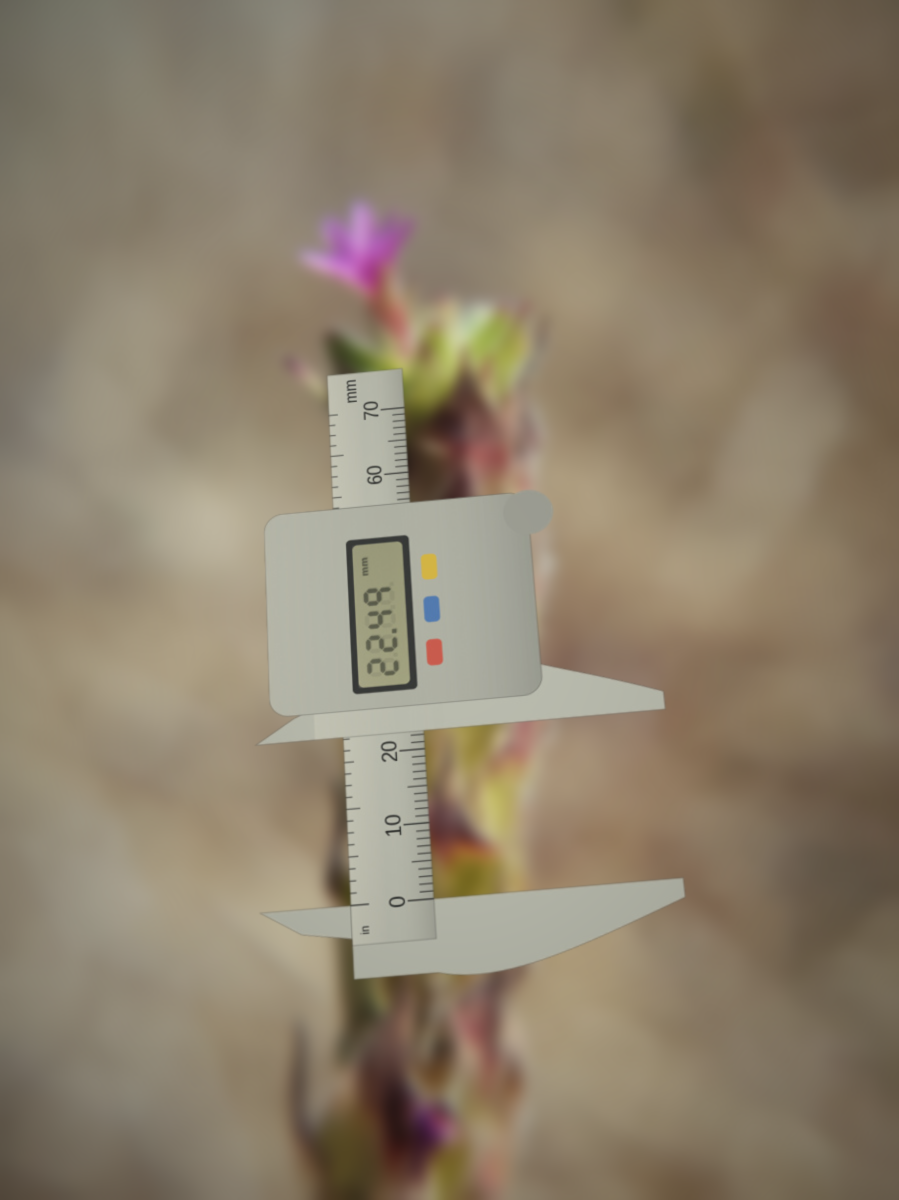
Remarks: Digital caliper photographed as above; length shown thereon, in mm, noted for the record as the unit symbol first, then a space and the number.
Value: mm 22.49
